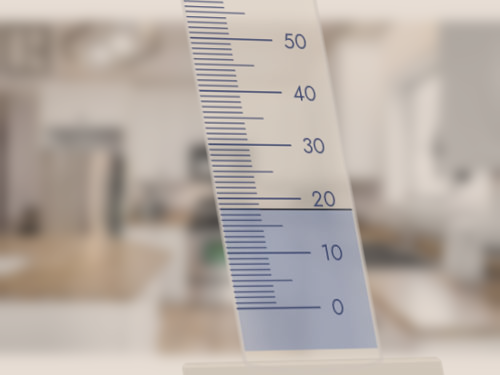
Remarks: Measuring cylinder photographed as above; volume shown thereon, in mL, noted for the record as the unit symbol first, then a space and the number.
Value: mL 18
